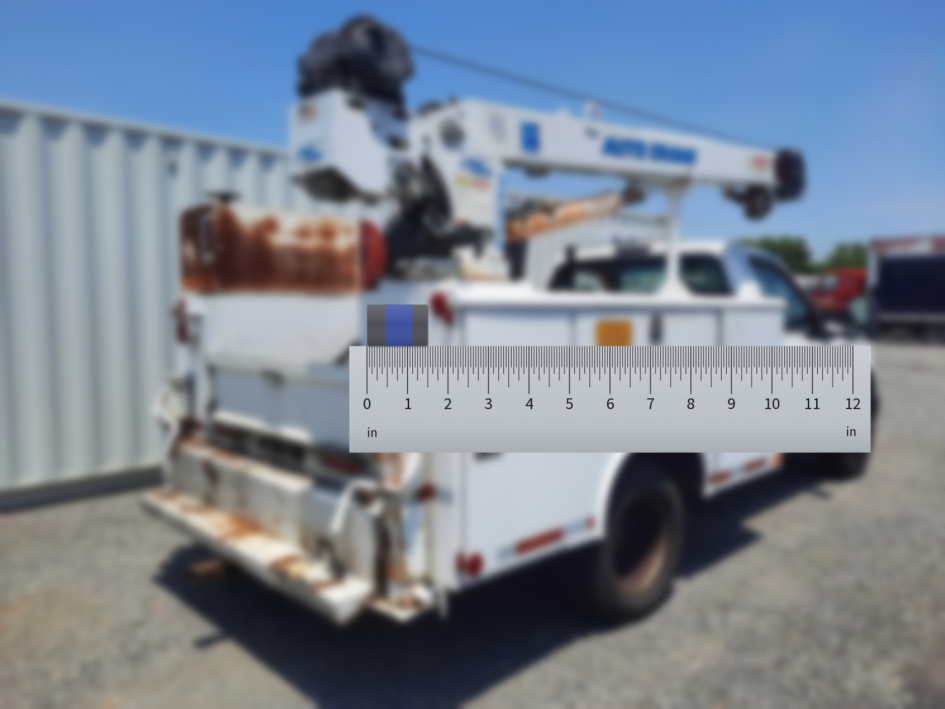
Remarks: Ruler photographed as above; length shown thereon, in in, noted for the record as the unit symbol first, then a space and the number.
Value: in 1.5
